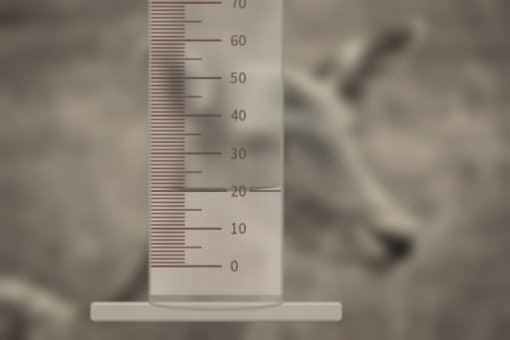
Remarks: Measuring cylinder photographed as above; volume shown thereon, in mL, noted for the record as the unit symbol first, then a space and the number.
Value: mL 20
